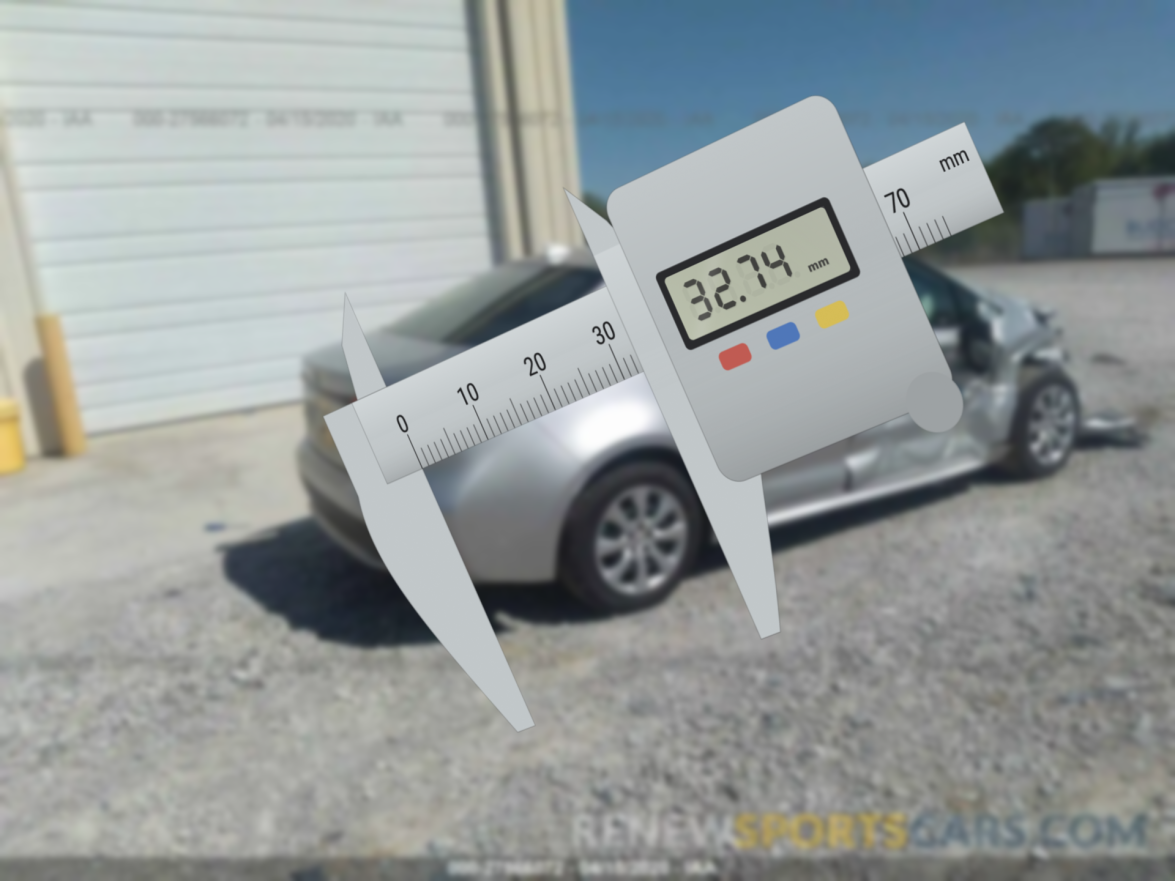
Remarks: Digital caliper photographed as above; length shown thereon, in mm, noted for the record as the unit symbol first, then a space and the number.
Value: mm 32.74
